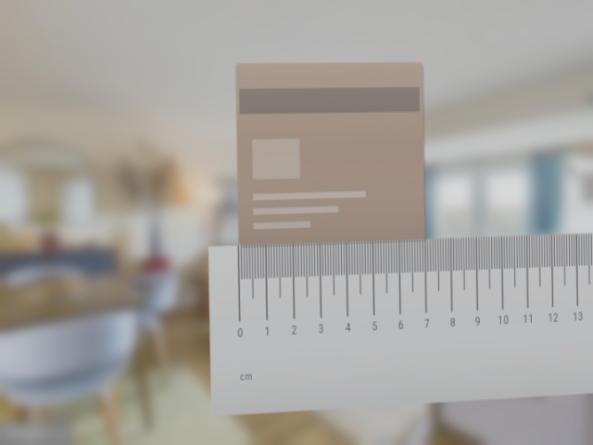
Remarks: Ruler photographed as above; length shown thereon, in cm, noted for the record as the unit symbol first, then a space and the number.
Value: cm 7
